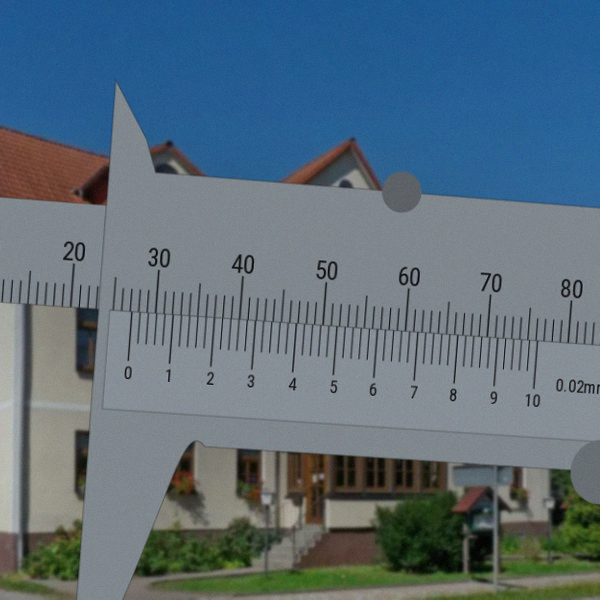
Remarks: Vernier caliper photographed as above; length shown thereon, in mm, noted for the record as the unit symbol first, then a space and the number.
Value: mm 27.2
